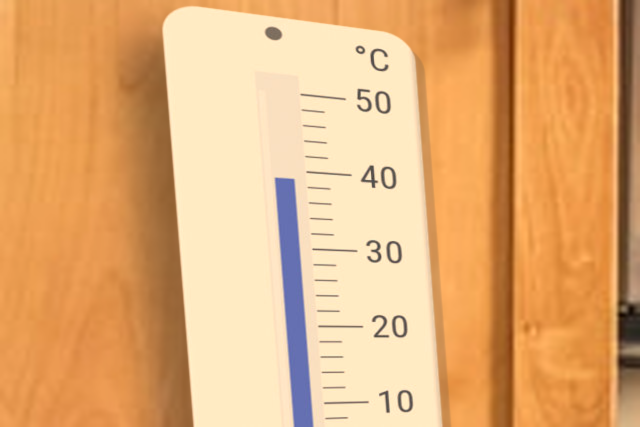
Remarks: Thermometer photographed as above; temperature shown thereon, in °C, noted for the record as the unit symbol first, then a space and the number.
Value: °C 39
